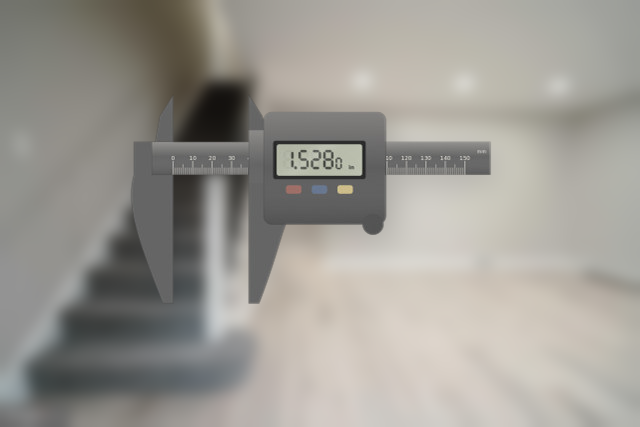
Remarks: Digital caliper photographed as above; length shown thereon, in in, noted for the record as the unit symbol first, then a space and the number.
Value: in 1.5280
